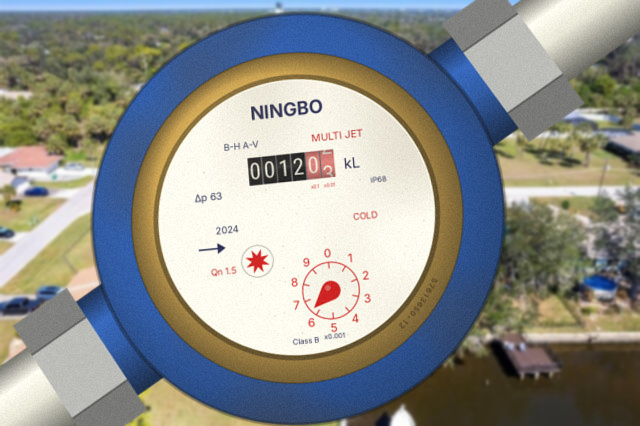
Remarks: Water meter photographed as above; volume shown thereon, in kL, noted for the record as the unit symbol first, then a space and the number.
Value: kL 12.026
